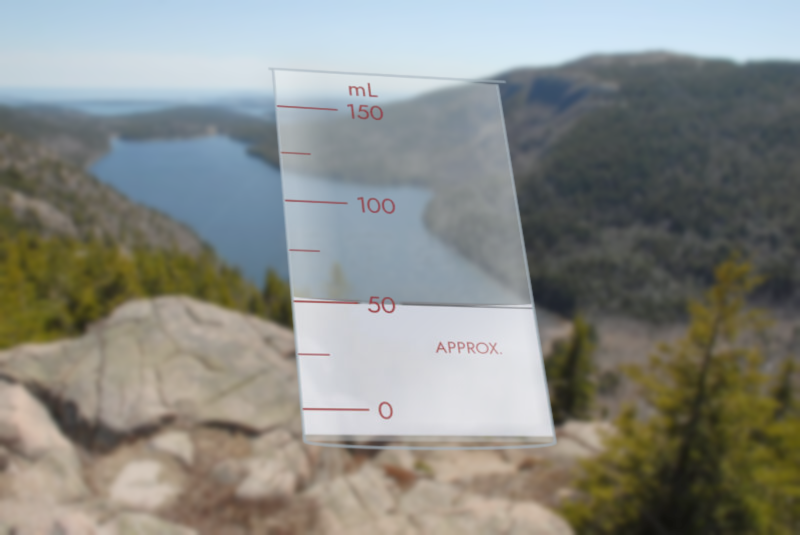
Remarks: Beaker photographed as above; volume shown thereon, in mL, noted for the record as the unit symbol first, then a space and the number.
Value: mL 50
